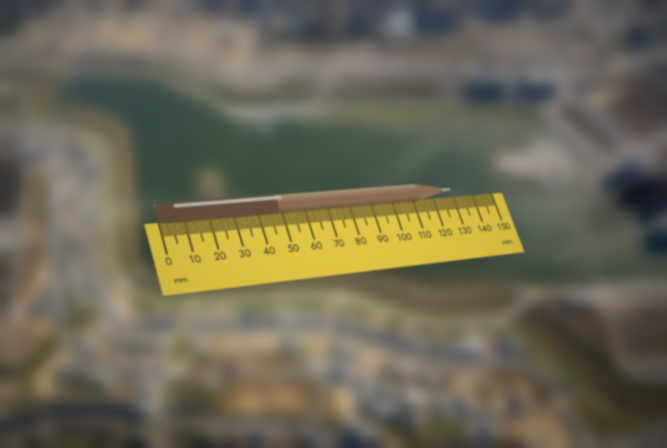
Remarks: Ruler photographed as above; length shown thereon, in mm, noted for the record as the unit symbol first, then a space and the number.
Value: mm 130
